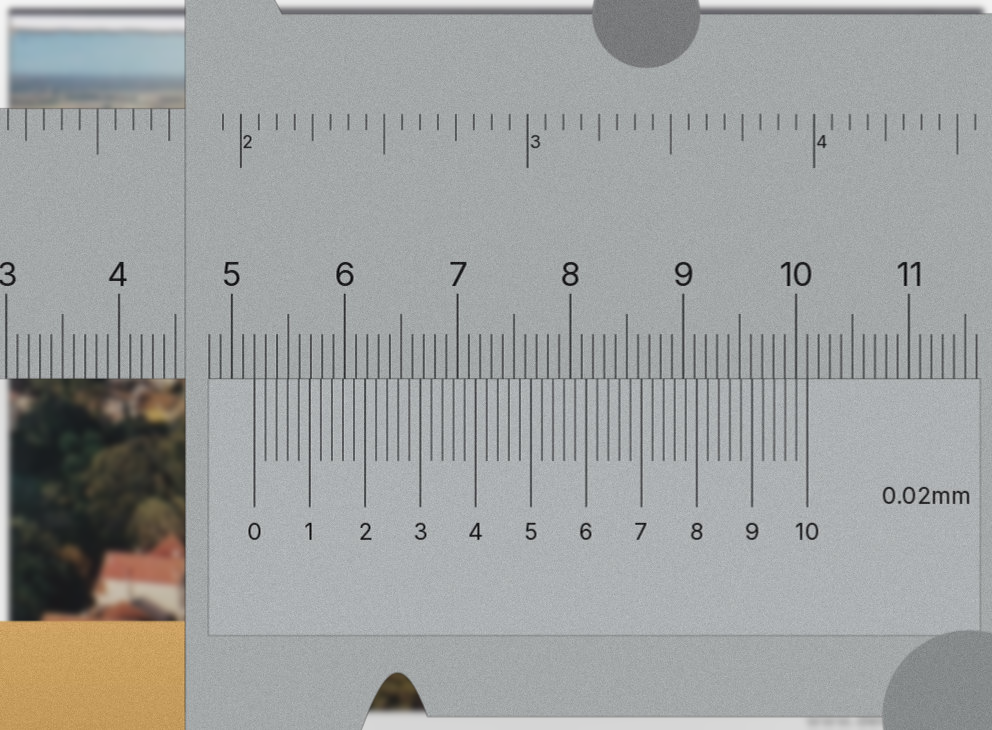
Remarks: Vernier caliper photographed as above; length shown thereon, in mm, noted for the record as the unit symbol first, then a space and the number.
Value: mm 52.0
